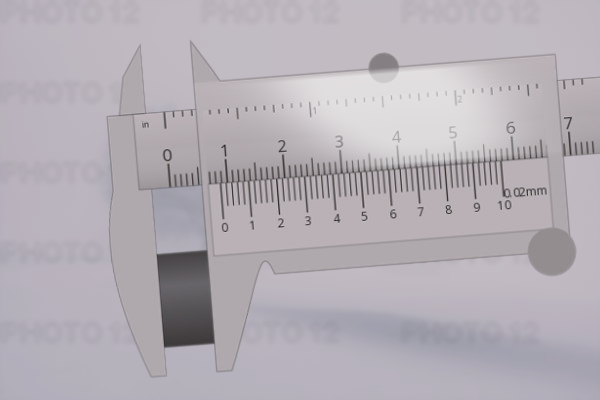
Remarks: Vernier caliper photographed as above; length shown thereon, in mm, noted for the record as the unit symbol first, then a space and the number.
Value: mm 8.8
